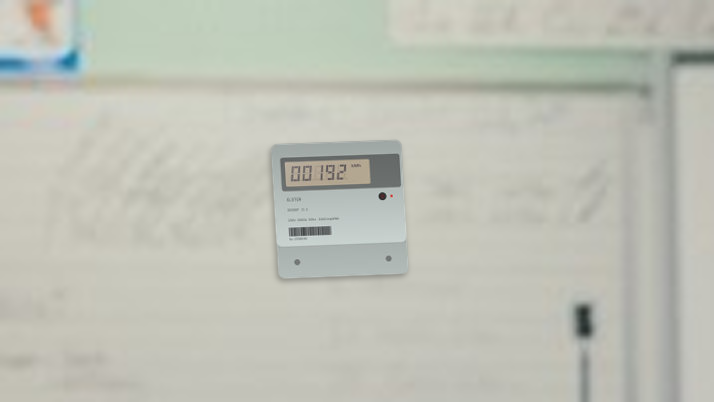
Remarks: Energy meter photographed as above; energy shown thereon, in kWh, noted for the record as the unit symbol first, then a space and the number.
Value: kWh 192
